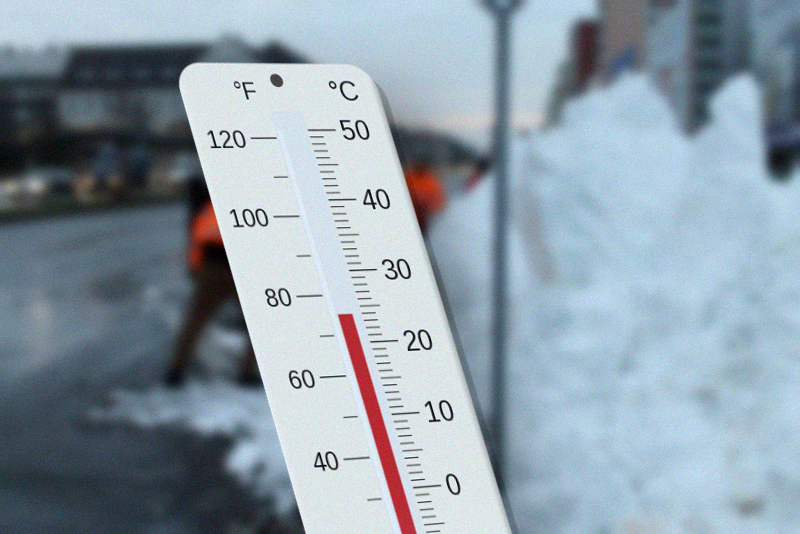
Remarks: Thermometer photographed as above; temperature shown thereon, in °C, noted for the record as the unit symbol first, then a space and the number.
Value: °C 24
